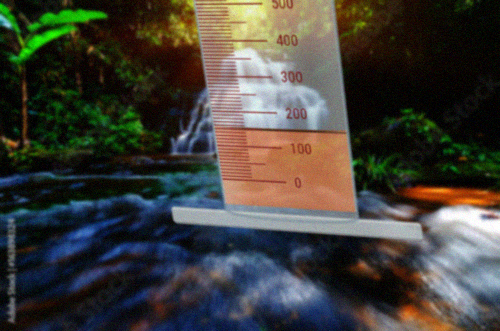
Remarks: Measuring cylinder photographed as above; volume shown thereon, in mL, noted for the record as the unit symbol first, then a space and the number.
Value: mL 150
